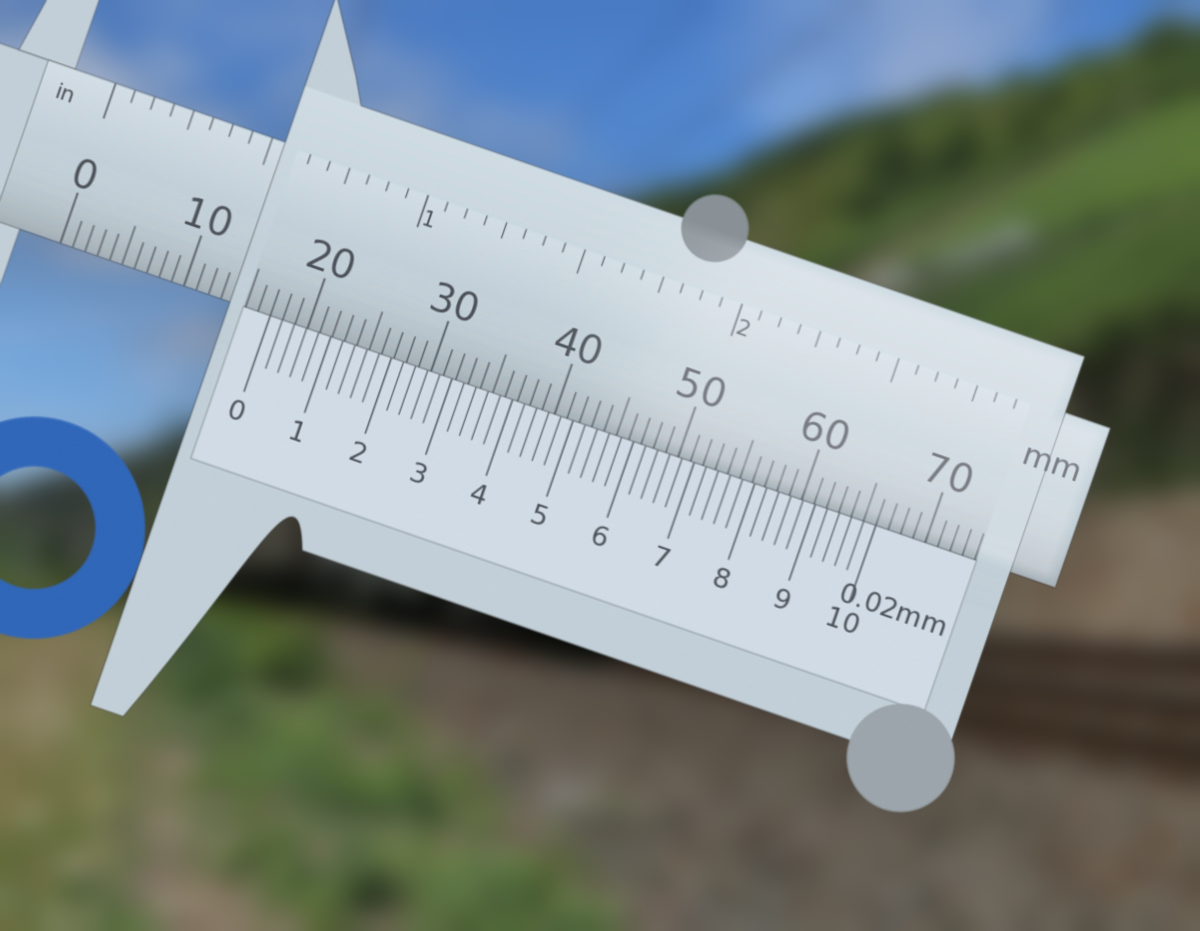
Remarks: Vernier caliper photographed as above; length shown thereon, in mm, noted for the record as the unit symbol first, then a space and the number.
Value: mm 17.0
